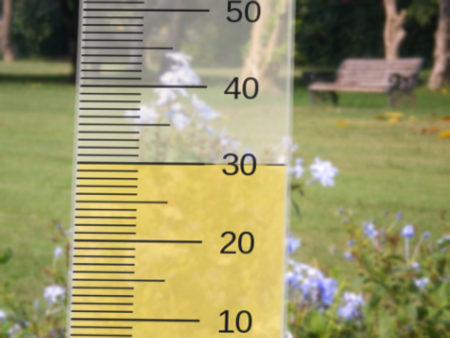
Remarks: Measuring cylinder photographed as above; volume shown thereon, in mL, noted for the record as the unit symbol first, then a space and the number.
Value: mL 30
